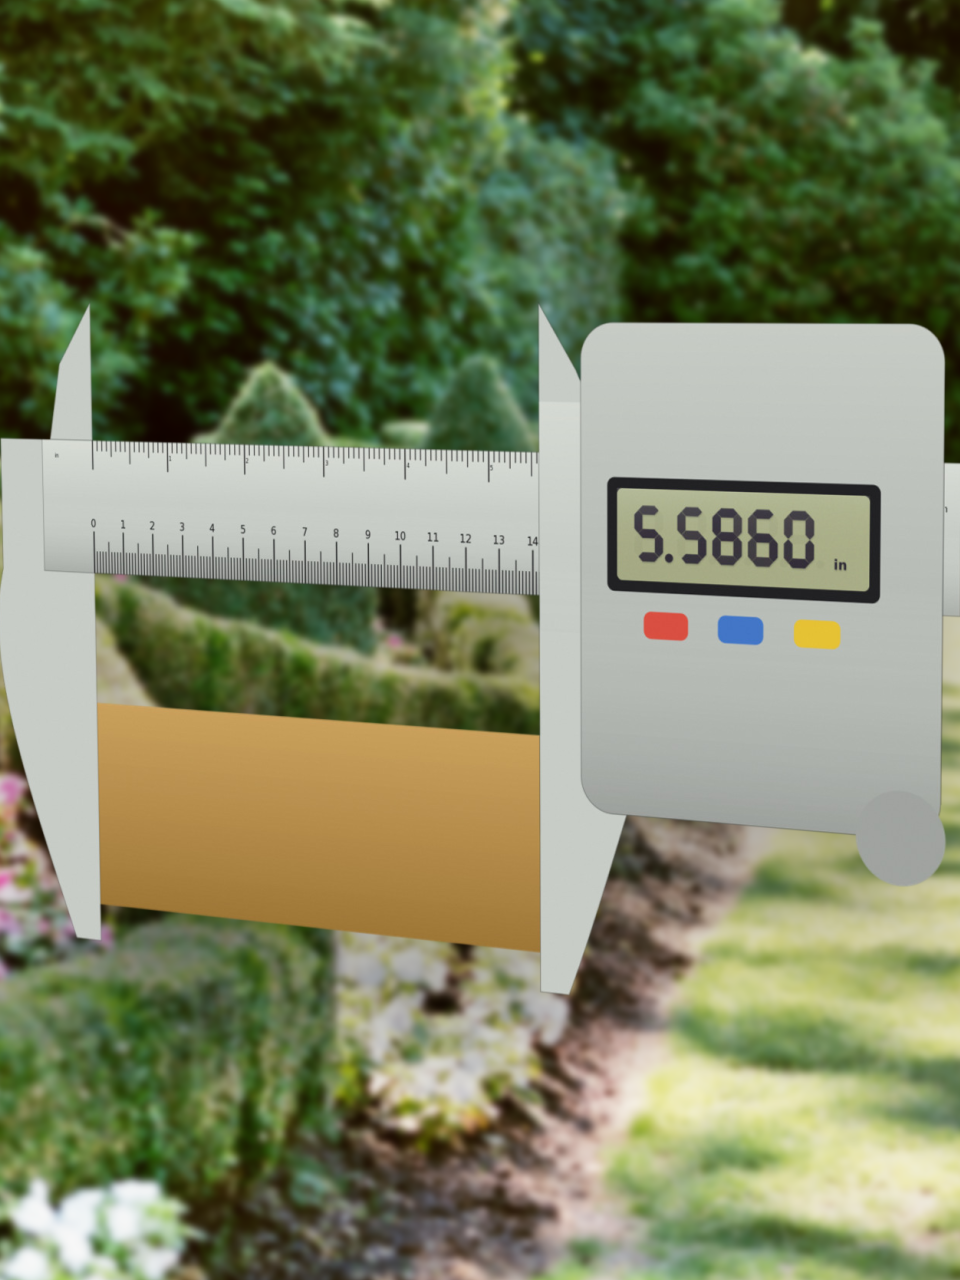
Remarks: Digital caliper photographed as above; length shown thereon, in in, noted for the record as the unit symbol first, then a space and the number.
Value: in 5.5860
